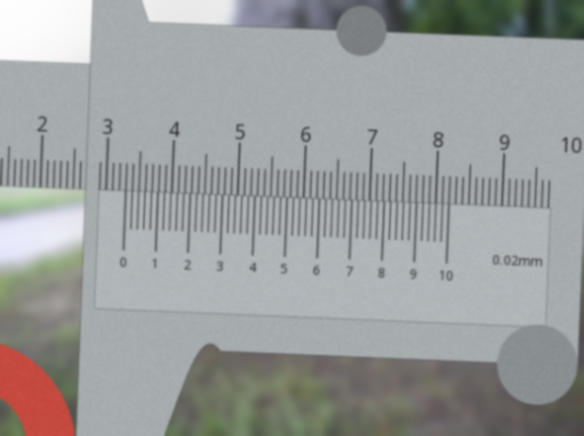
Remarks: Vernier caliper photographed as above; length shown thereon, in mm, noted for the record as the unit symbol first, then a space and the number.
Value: mm 33.0
